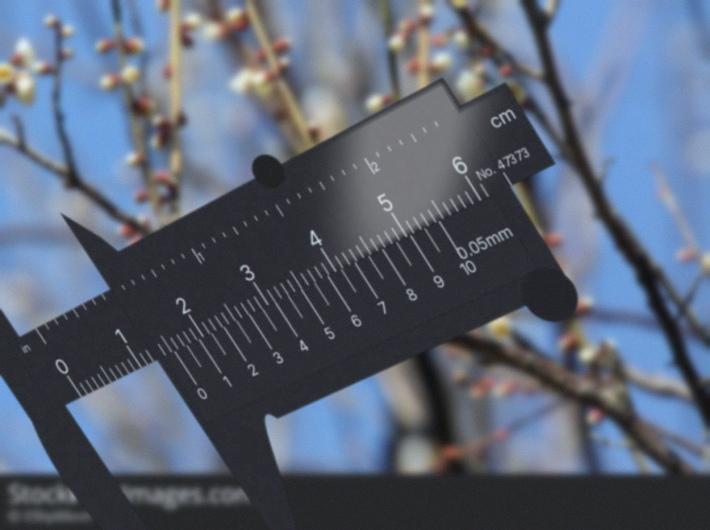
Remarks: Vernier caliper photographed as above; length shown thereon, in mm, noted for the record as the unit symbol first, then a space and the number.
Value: mm 15.4
